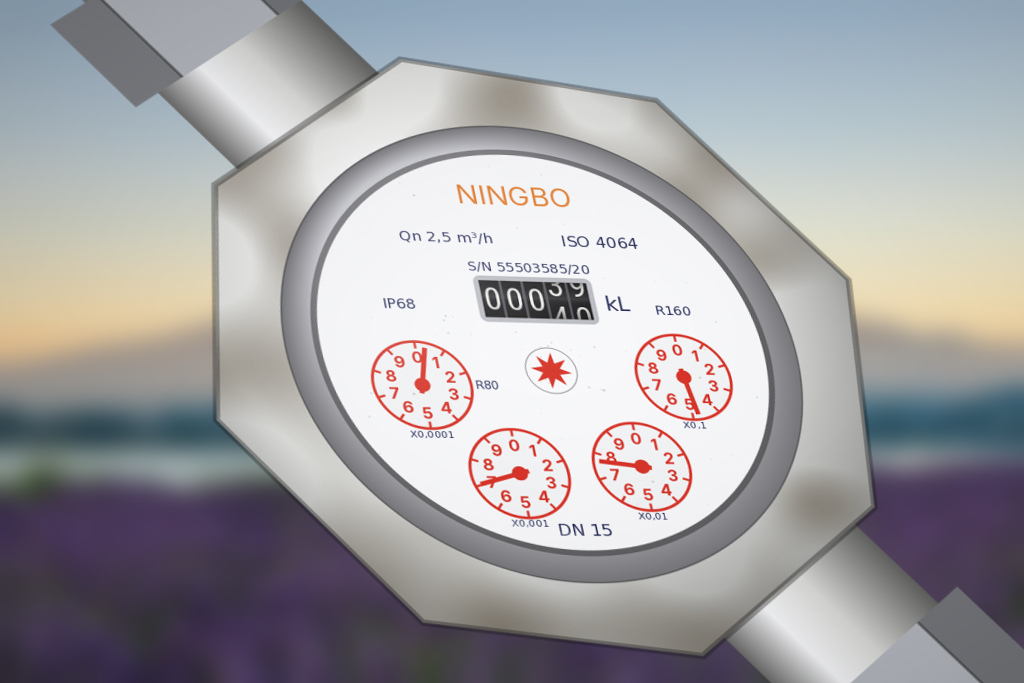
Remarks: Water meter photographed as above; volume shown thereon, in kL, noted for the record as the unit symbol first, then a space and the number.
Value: kL 39.4770
